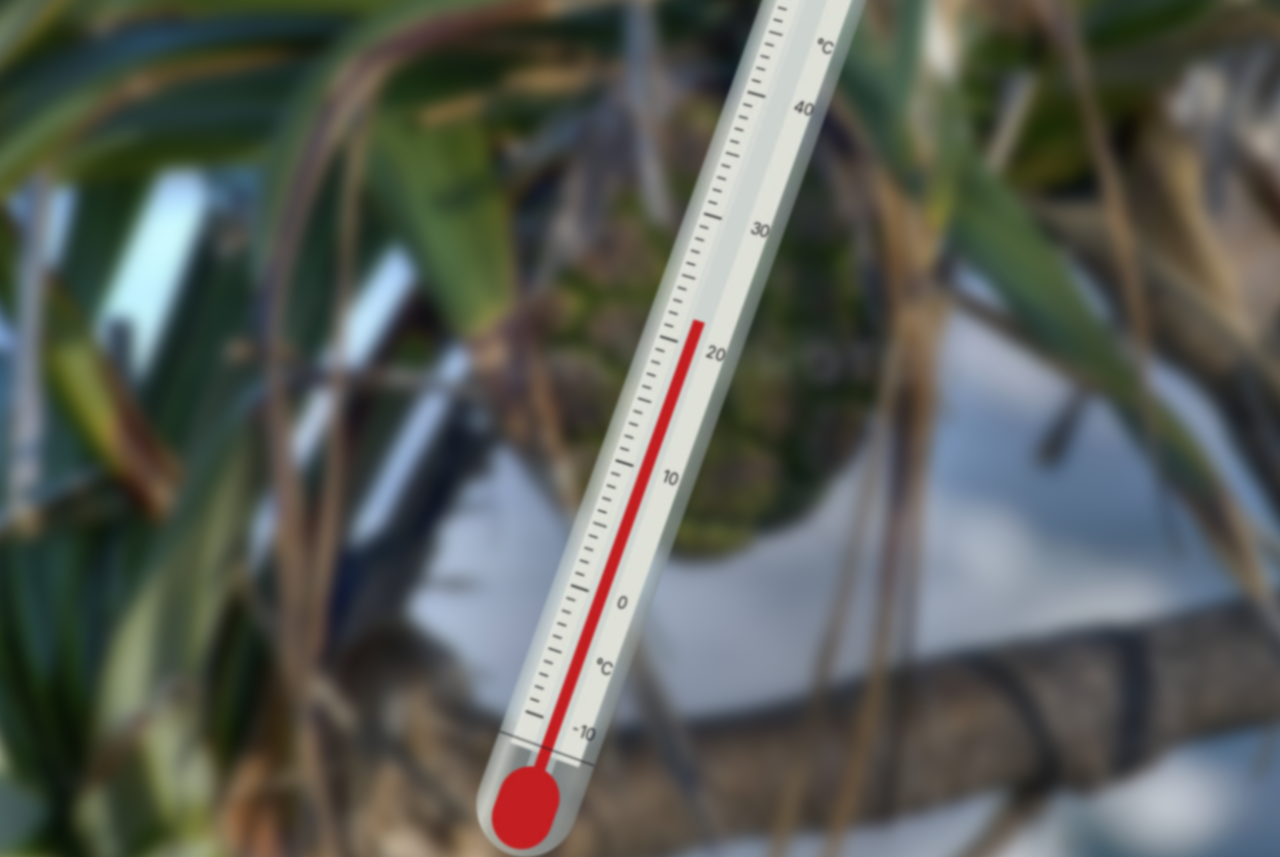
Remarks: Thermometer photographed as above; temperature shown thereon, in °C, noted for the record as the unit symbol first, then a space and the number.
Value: °C 22
